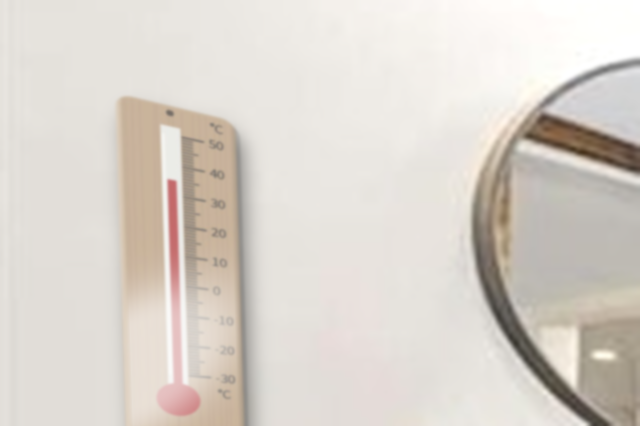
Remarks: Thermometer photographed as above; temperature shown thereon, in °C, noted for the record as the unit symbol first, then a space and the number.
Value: °C 35
